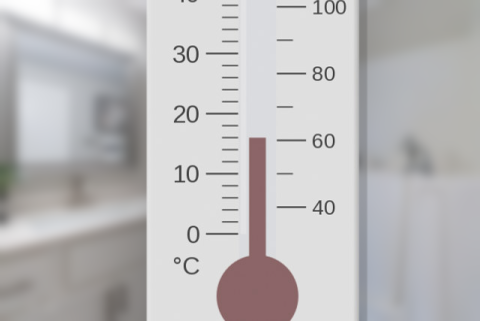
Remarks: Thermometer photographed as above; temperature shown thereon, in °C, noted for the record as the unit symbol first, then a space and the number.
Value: °C 16
